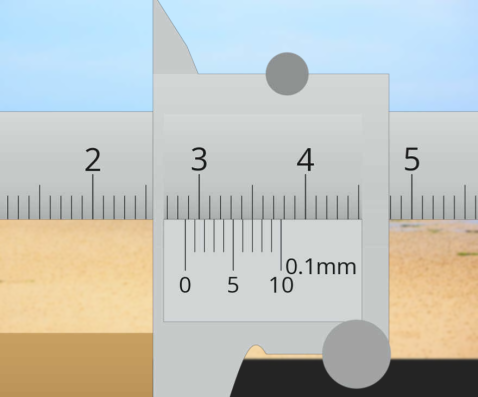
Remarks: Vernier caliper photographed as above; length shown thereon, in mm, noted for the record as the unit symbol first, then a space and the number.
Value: mm 28.7
